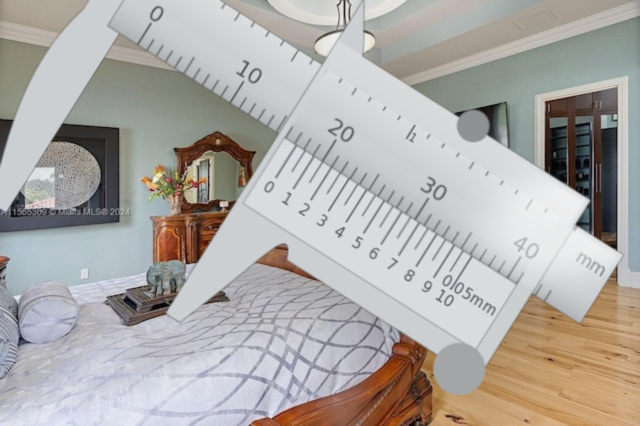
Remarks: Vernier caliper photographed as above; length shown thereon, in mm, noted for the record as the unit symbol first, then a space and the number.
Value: mm 17.2
